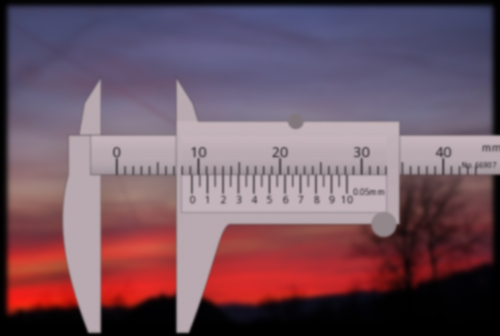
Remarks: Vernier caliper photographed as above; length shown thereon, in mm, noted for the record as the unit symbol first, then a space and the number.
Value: mm 9.2
